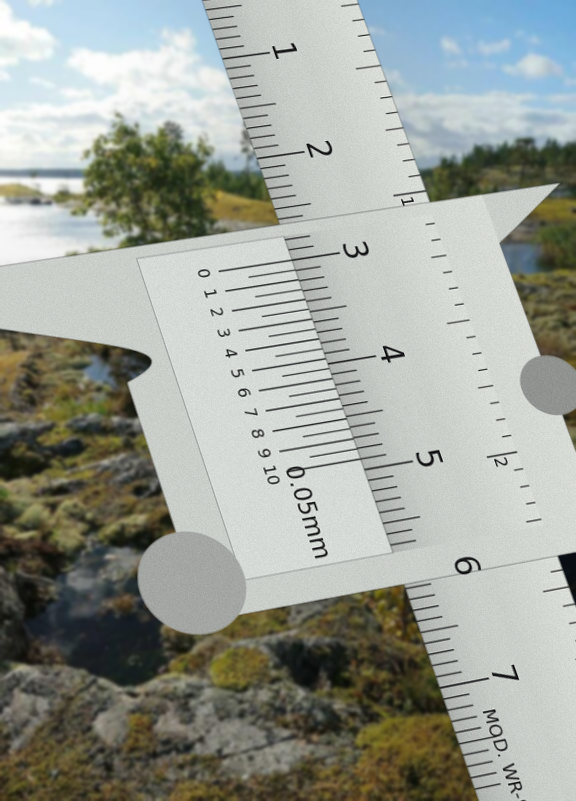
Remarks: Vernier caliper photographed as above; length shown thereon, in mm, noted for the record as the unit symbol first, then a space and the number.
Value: mm 30.0
